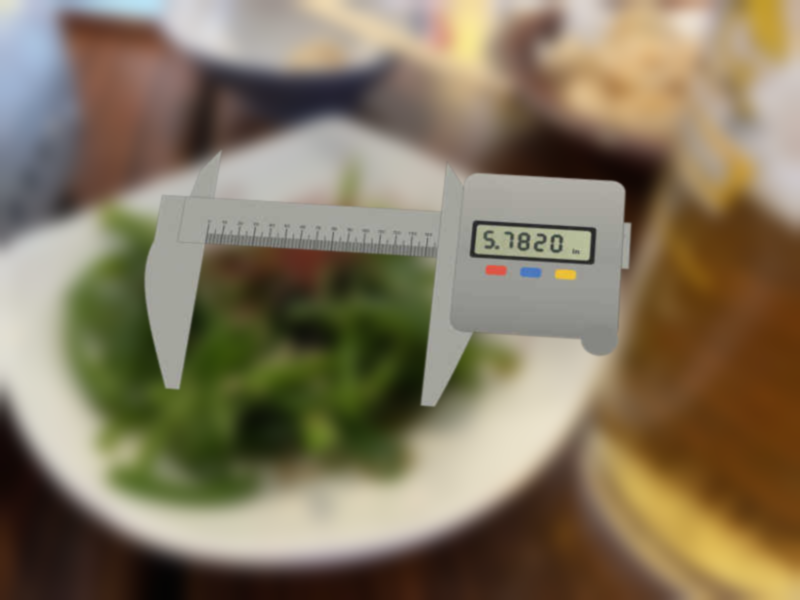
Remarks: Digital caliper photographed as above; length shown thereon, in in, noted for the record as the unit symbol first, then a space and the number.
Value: in 5.7820
